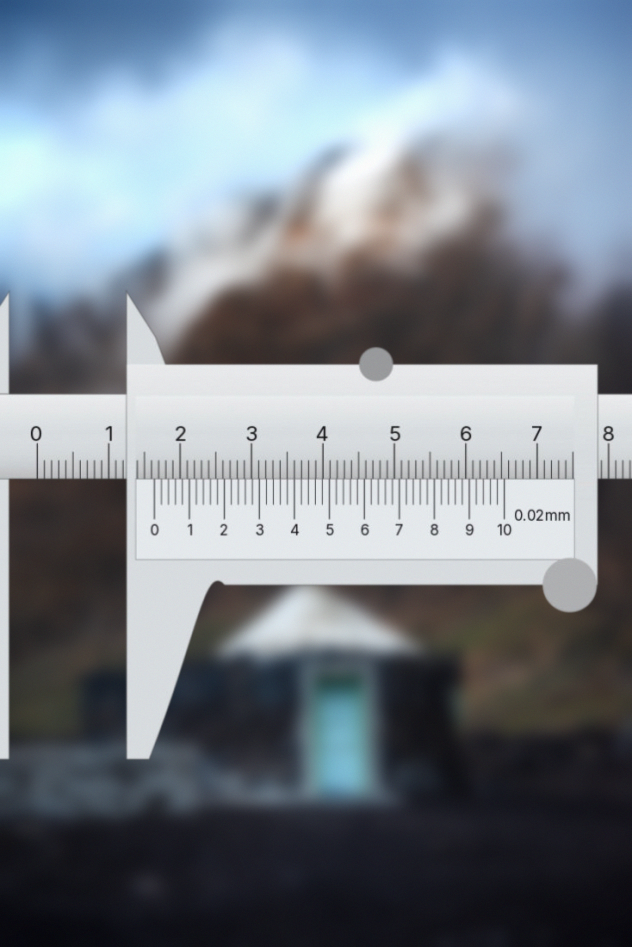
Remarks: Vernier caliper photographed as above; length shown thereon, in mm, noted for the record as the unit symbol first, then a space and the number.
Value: mm 16.4
